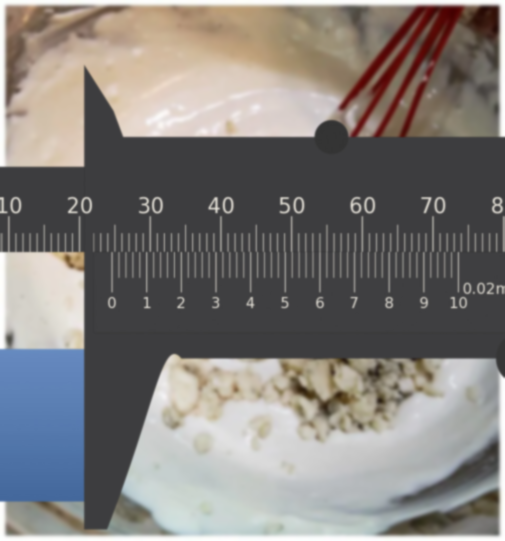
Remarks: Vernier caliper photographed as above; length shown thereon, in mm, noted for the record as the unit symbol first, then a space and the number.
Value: mm 24.6
